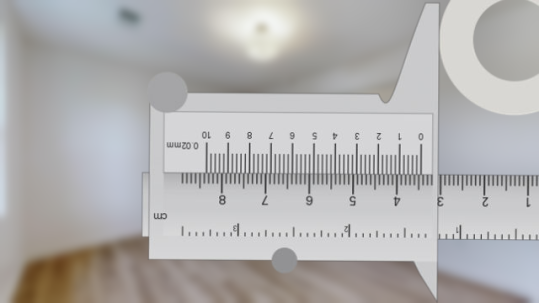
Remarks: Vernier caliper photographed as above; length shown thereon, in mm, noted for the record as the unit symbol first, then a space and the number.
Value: mm 34.5
